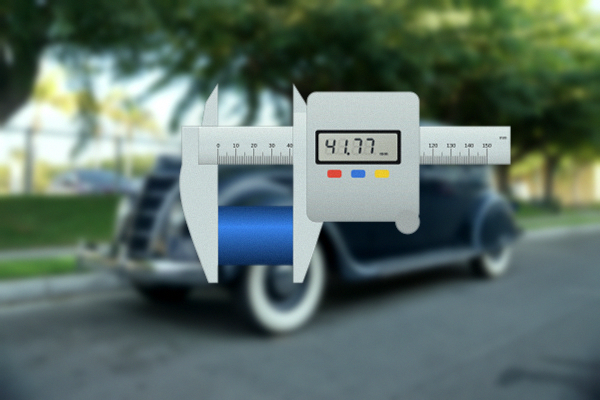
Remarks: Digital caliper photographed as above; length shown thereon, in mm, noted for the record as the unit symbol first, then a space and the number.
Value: mm 41.77
